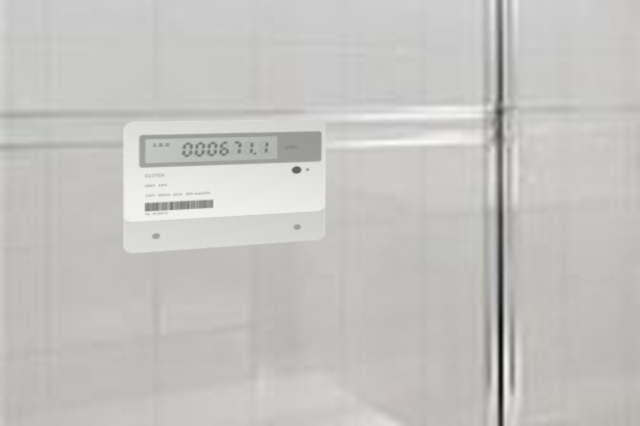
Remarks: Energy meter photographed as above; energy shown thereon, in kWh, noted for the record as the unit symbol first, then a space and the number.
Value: kWh 671.1
